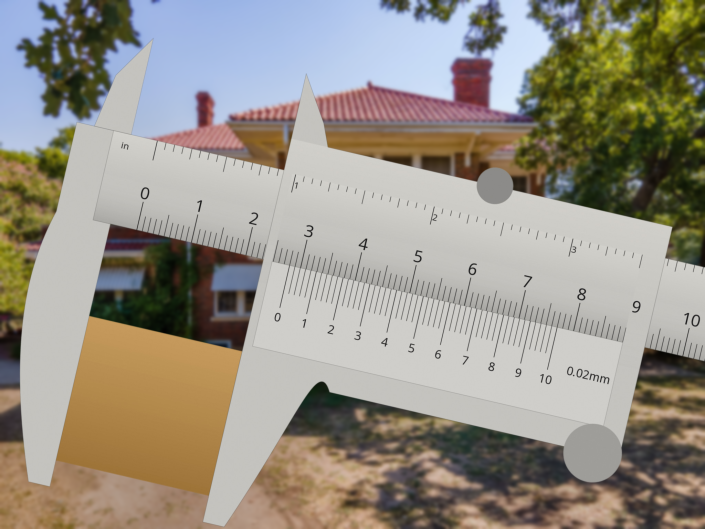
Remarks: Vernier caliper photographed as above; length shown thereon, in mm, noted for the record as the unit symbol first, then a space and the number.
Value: mm 28.0
